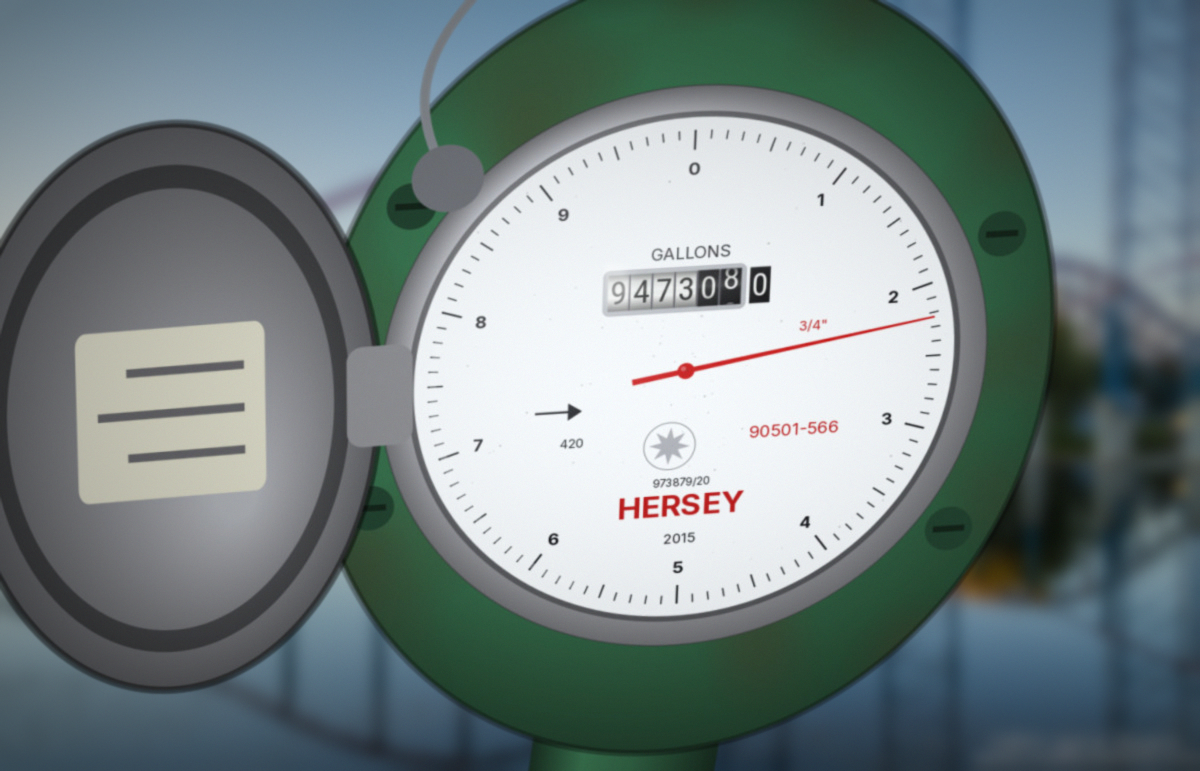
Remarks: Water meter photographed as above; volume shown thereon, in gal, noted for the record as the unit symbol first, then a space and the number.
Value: gal 9473082.2
